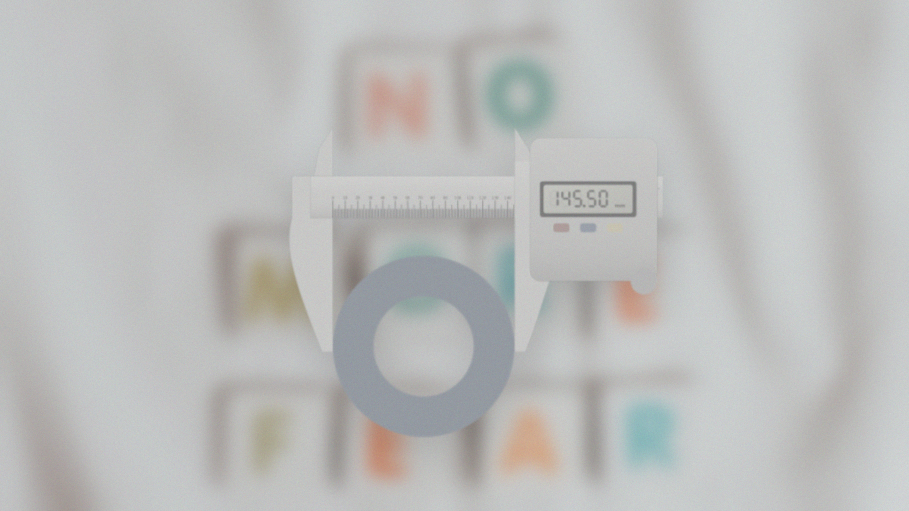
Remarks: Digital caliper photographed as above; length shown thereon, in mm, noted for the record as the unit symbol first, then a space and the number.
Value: mm 145.50
